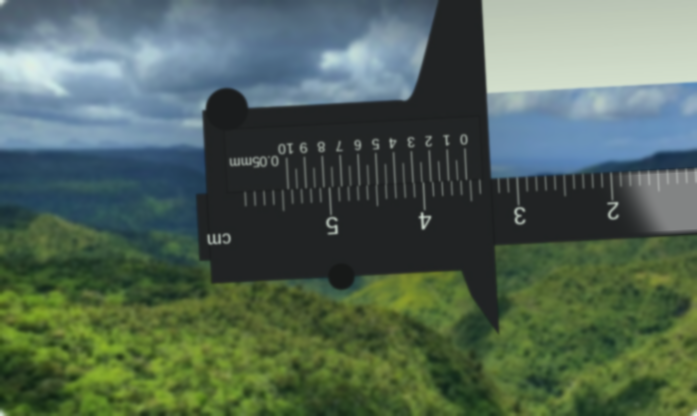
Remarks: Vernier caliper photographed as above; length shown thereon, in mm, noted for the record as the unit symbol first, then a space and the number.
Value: mm 35.4
